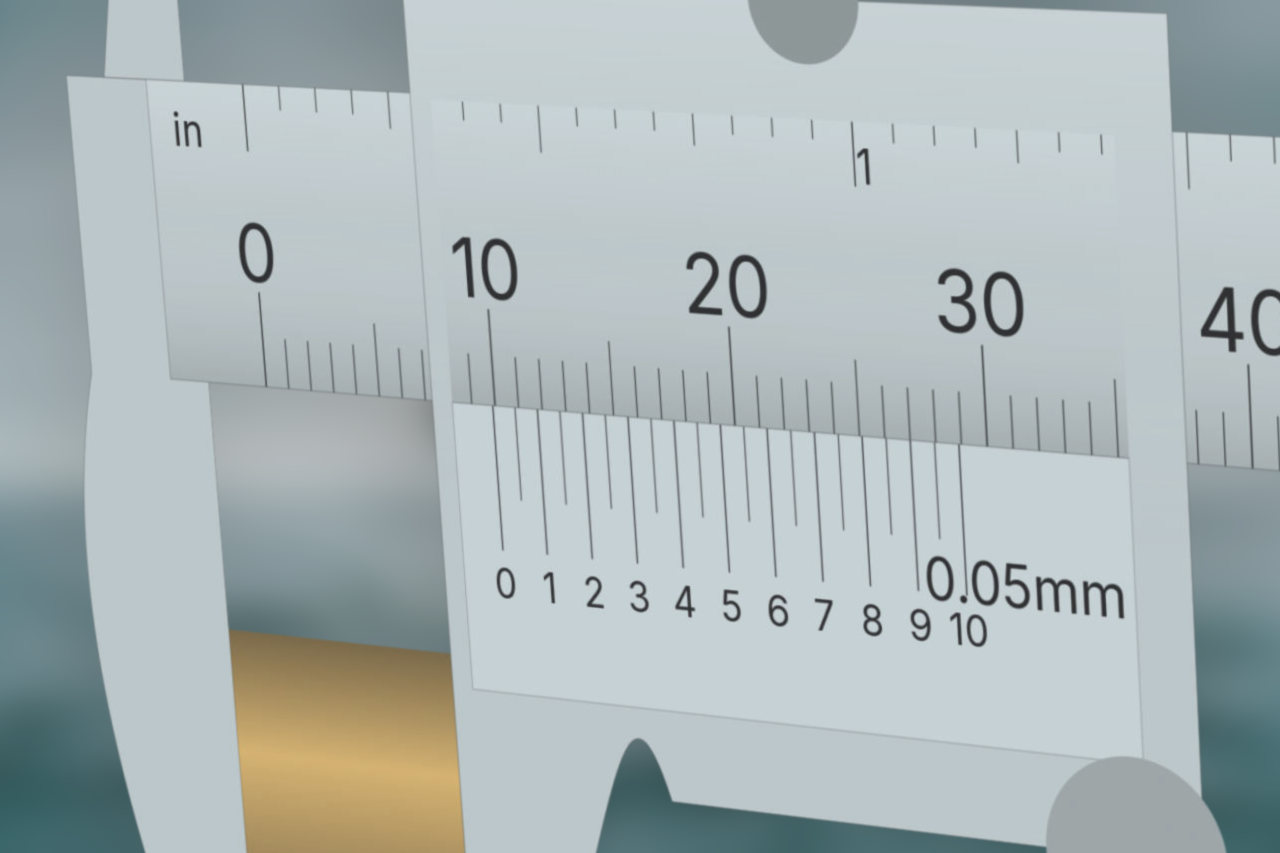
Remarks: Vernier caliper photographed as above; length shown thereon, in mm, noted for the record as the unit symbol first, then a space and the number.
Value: mm 9.9
